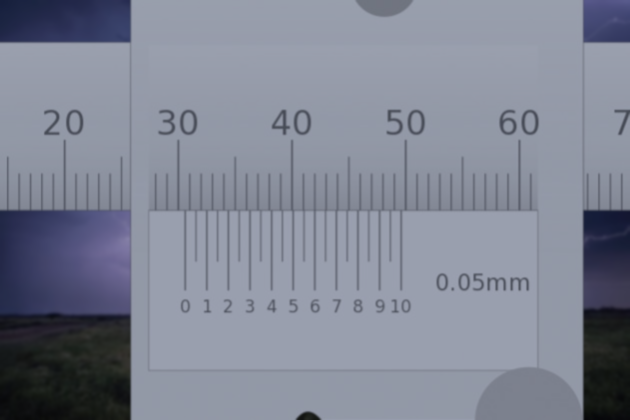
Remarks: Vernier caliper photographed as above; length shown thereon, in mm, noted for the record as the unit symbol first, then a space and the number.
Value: mm 30.6
